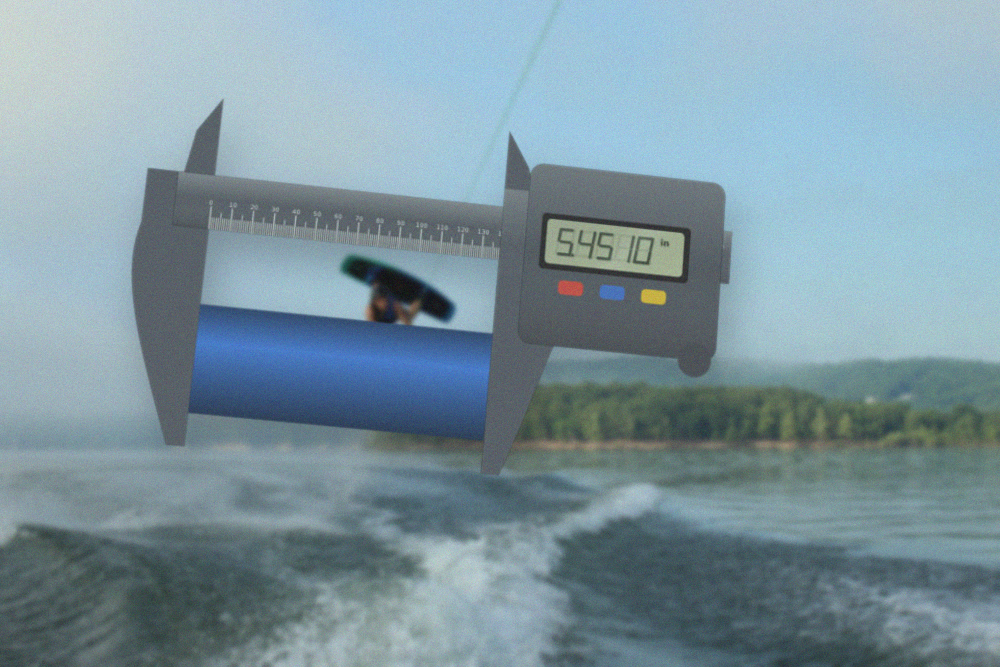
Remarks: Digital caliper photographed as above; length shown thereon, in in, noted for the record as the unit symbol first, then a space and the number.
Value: in 5.4510
